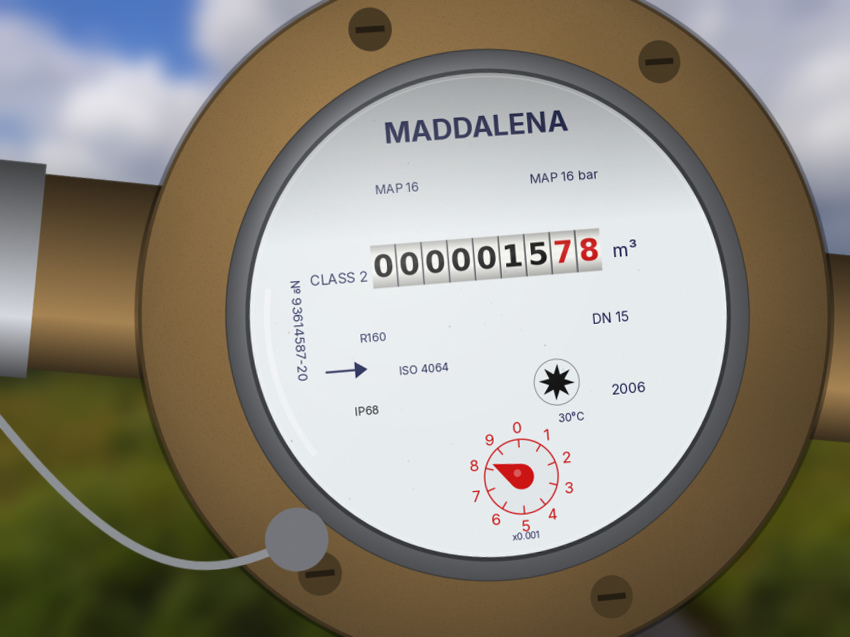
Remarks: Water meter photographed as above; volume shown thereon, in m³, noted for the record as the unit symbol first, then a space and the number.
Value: m³ 15.788
